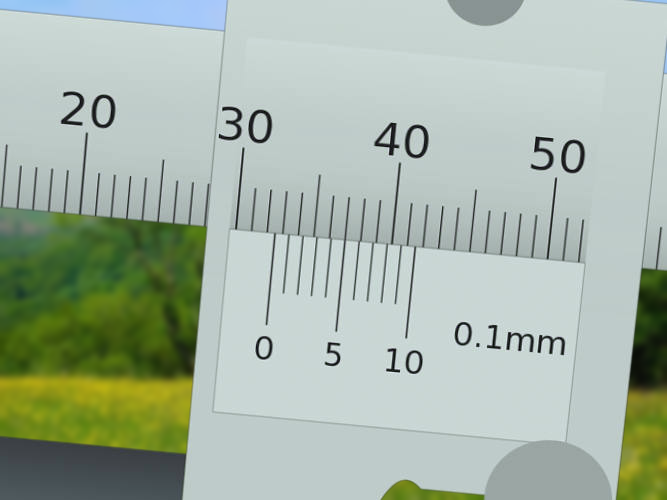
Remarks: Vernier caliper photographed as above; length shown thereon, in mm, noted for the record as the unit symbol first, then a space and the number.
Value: mm 32.5
